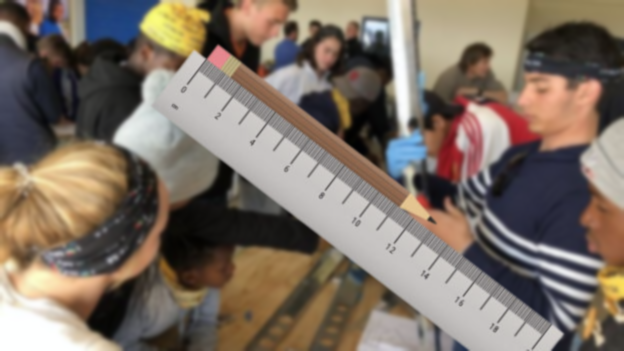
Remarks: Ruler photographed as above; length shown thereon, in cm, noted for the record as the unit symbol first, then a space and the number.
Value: cm 13
